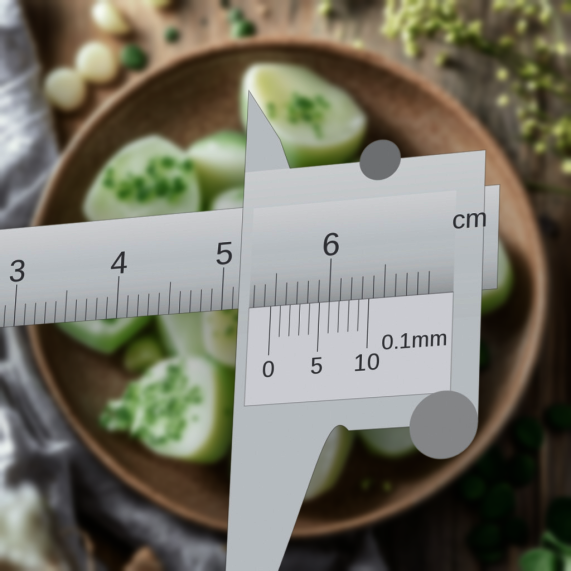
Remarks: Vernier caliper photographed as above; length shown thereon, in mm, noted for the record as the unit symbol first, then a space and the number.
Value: mm 54.6
